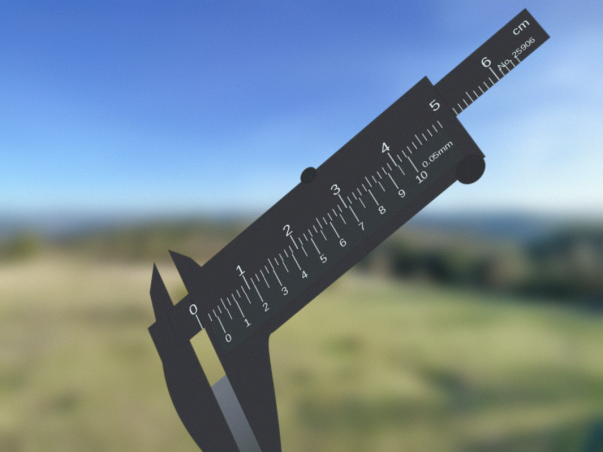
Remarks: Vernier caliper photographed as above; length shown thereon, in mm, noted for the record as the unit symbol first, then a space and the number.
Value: mm 3.2
